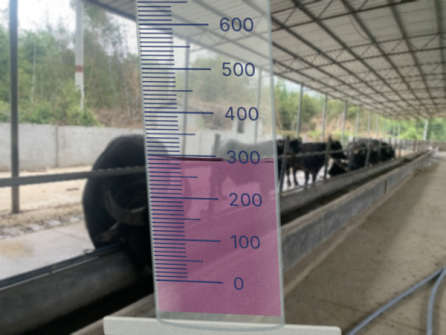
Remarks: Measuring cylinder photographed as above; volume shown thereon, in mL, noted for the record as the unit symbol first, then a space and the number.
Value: mL 290
